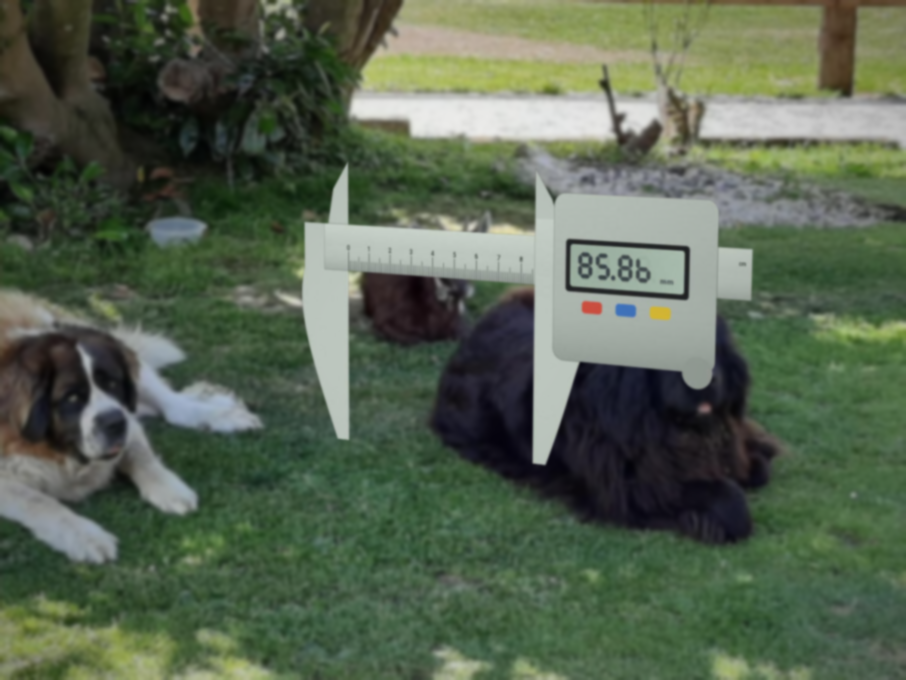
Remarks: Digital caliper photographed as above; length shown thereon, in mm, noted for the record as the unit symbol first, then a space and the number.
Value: mm 85.86
